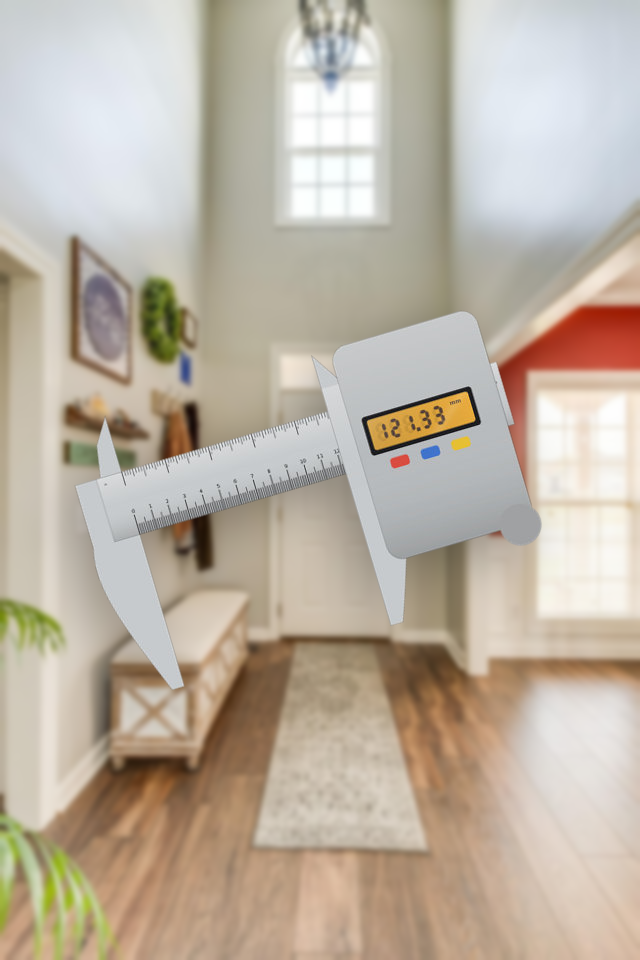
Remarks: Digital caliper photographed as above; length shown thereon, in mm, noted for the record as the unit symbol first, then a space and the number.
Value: mm 121.33
